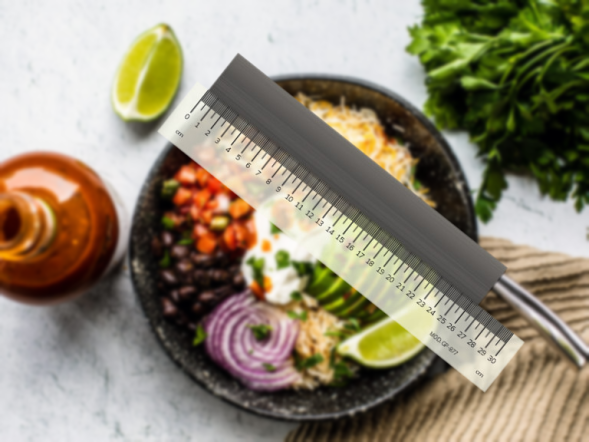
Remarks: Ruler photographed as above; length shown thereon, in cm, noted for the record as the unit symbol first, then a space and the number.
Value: cm 26.5
